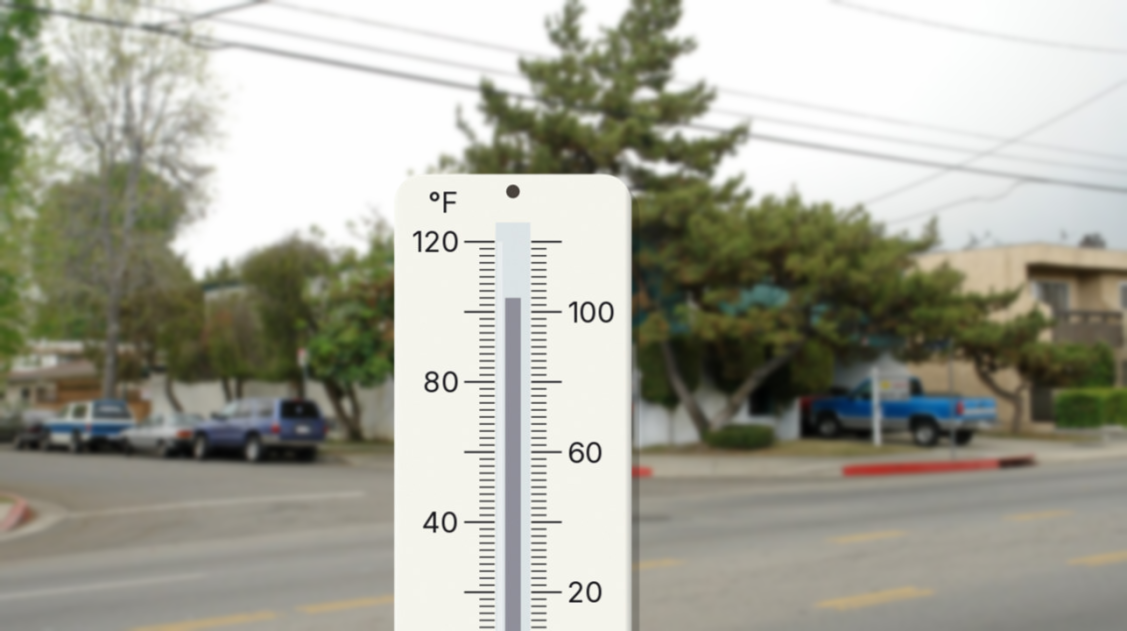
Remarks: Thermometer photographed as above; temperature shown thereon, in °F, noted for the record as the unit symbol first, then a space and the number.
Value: °F 104
